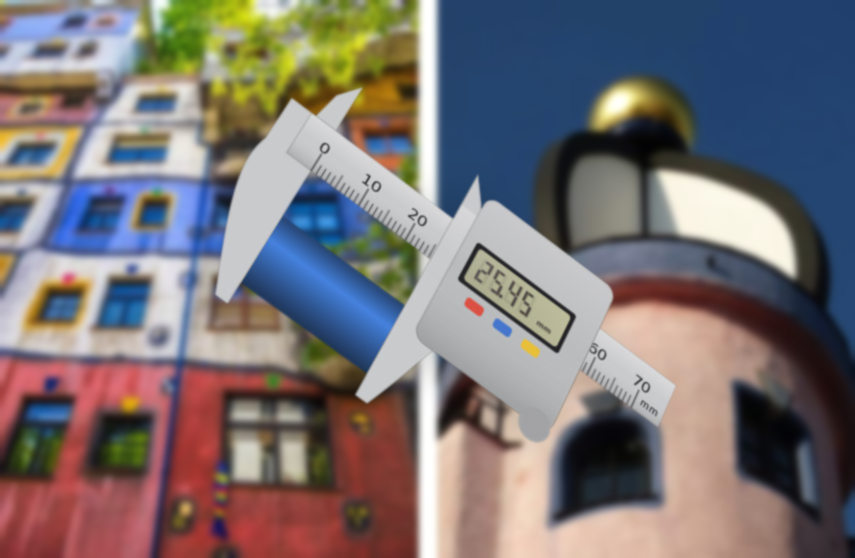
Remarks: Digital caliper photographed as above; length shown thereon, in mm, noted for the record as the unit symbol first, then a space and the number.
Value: mm 25.45
